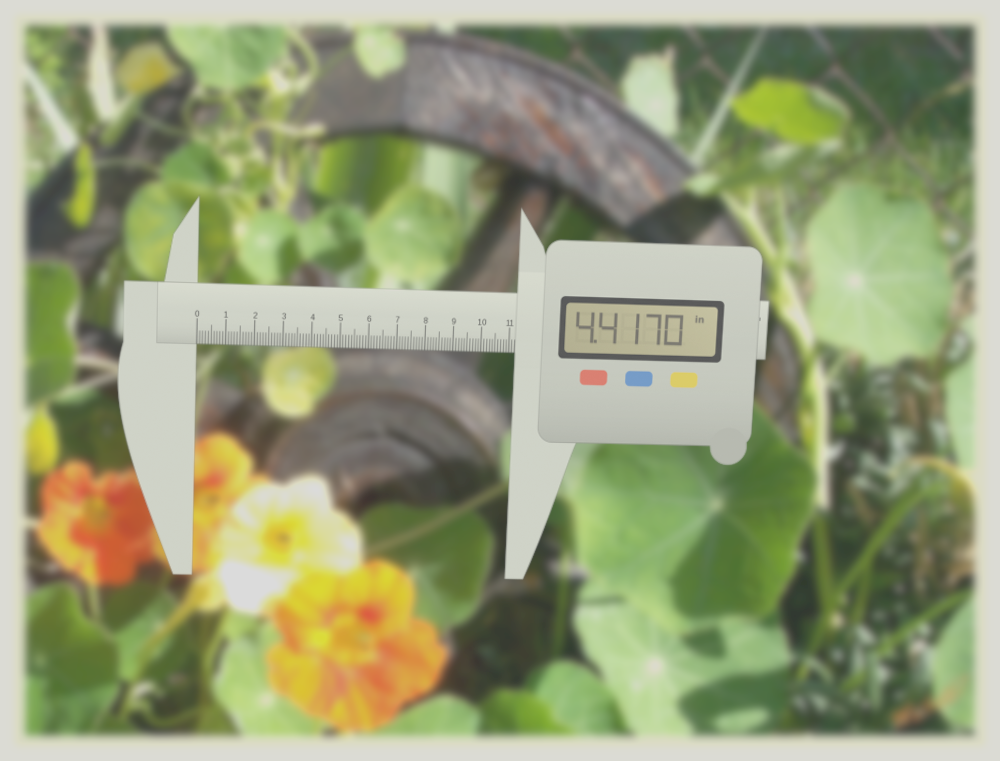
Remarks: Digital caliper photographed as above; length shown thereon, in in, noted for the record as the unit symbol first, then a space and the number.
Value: in 4.4170
